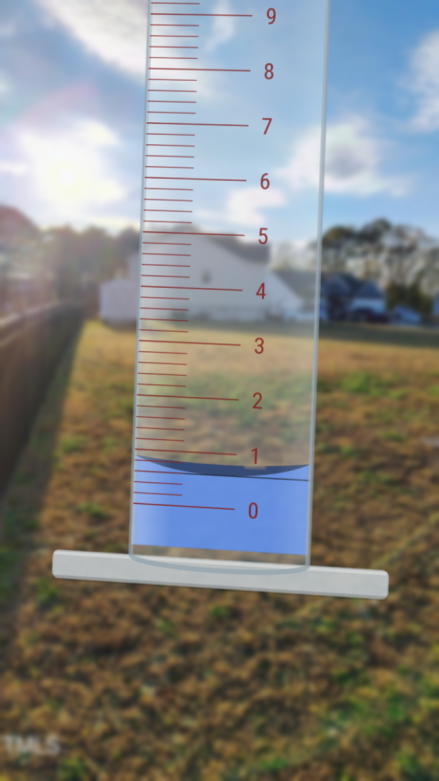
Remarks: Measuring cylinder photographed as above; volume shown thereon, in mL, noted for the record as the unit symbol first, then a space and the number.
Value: mL 0.6
